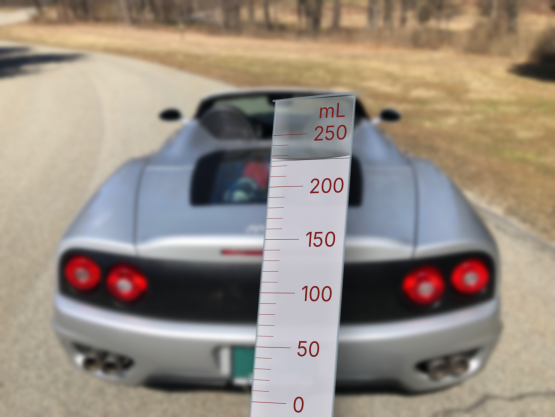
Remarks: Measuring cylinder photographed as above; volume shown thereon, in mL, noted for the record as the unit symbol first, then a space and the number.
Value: mL 225
